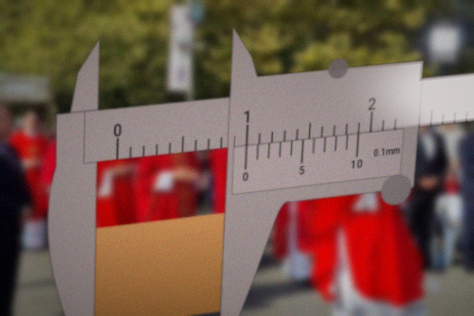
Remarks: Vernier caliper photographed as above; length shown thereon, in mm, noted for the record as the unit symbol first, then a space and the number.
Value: mm 10.0
